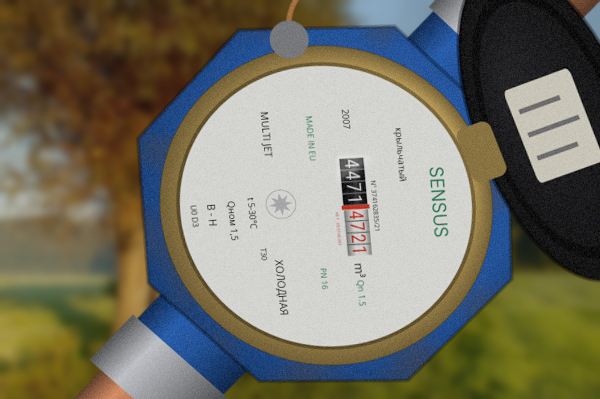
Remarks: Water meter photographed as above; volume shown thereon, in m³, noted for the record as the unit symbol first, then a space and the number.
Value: m³ 4471.4721
